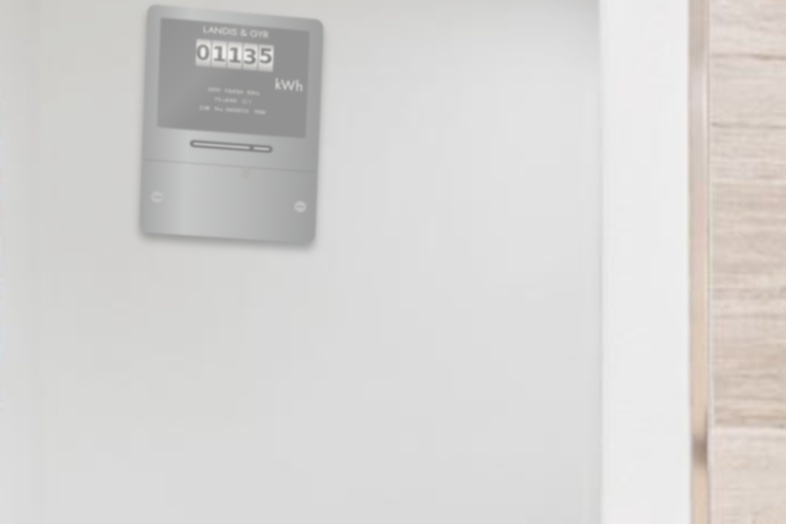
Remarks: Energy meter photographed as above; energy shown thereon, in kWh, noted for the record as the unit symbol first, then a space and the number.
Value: kWh 1135
